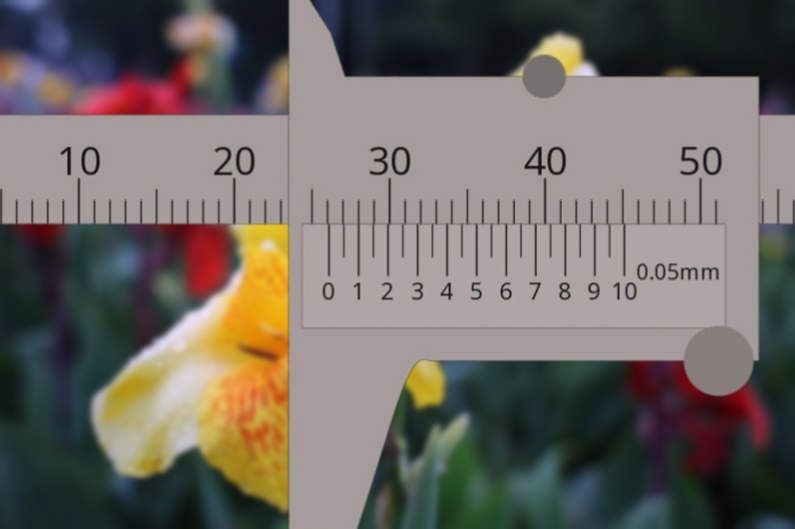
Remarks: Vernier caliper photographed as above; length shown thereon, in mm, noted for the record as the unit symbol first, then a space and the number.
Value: mm 26.1
